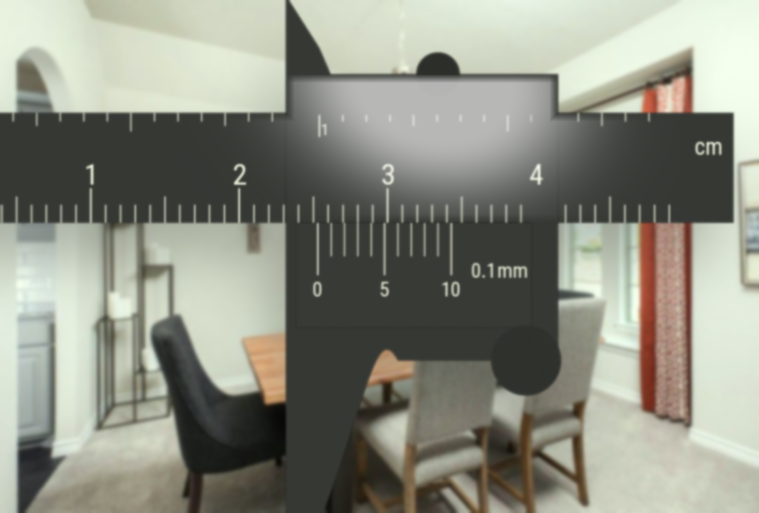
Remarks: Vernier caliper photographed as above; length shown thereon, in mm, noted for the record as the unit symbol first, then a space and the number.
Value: mm 25.3
